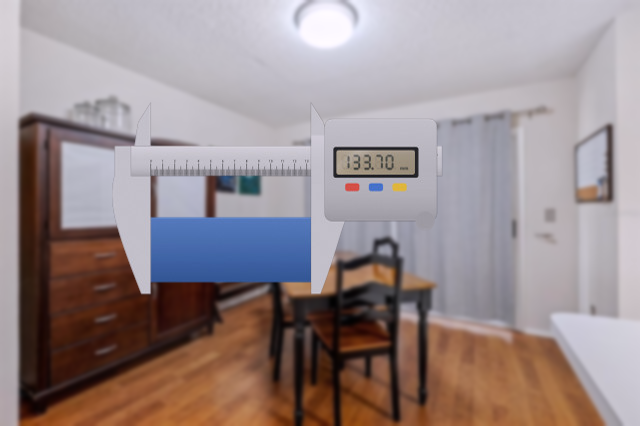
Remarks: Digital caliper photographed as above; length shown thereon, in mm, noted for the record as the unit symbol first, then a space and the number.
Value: mm 133.70
